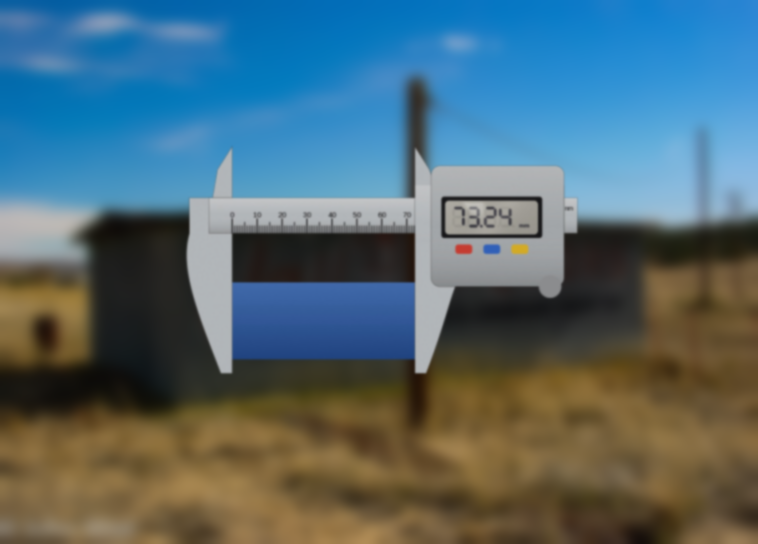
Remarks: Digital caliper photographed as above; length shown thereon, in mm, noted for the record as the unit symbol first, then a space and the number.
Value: mm 73.24
